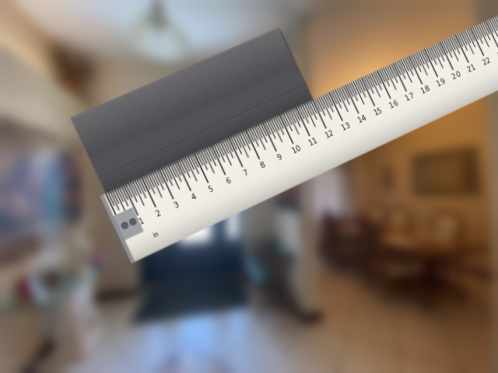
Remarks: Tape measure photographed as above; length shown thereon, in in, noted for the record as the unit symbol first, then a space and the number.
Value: in 12
